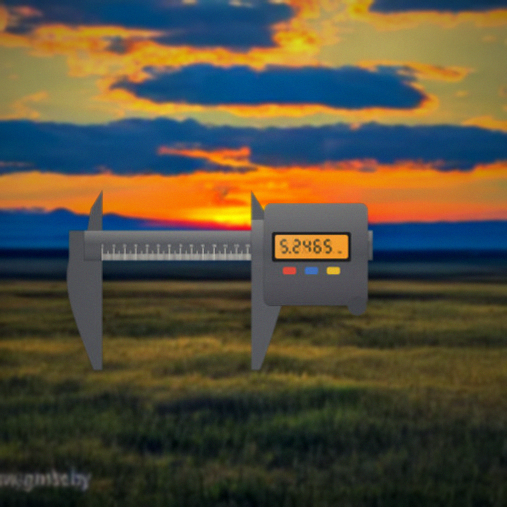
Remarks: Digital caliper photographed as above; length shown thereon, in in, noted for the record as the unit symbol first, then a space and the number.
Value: in 5.2465
